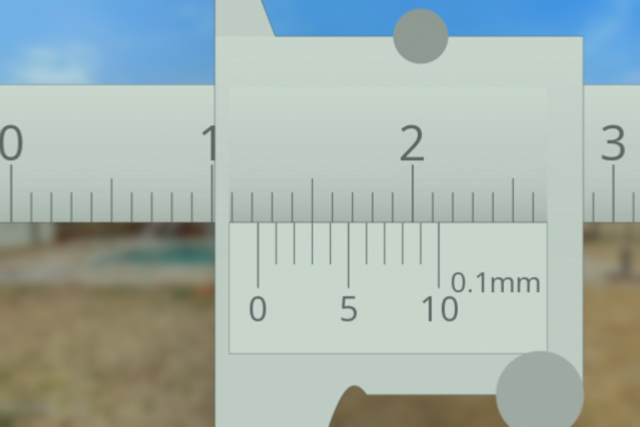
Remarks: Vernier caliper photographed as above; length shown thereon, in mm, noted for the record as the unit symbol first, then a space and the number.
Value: mm 12.3
